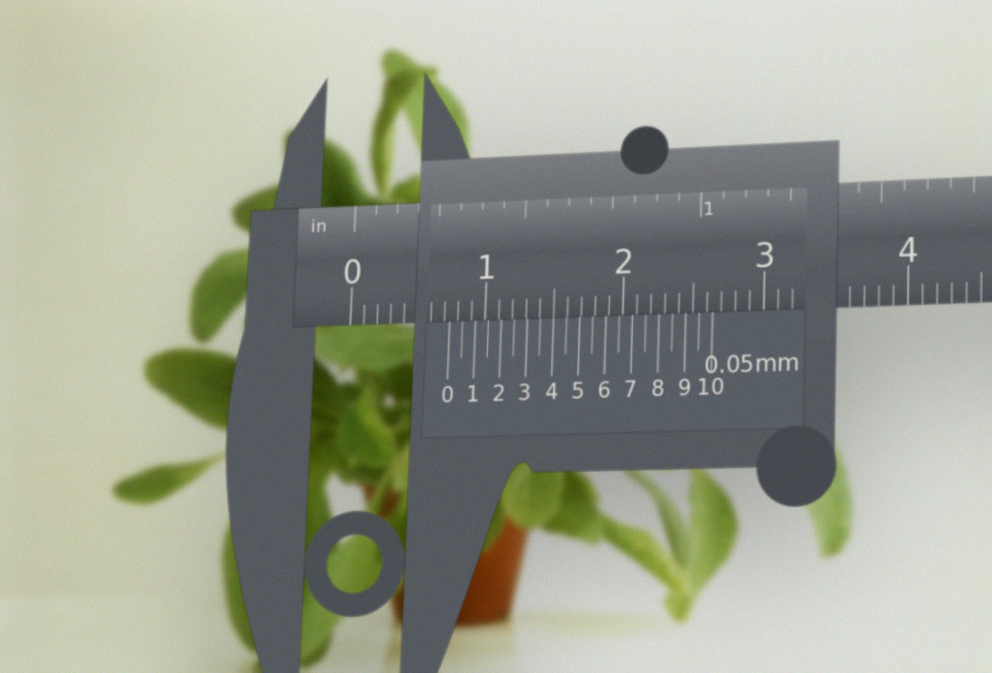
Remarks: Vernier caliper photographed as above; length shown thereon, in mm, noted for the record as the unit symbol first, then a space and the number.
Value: mm 7.4
